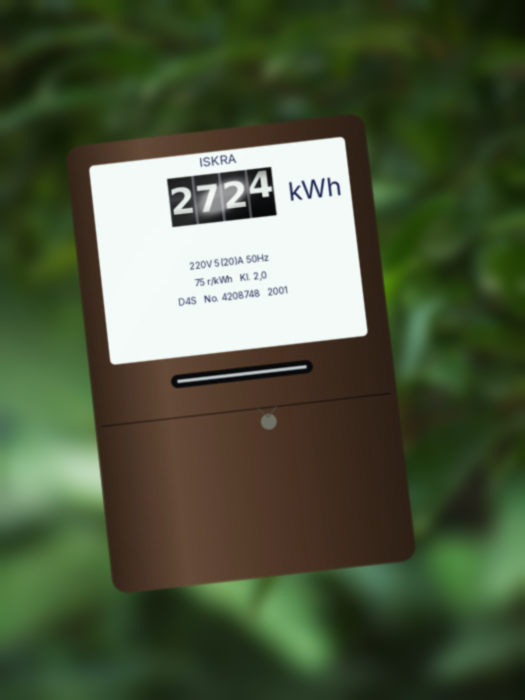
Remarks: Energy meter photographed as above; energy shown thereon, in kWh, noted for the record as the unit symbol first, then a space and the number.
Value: kWh 2724
